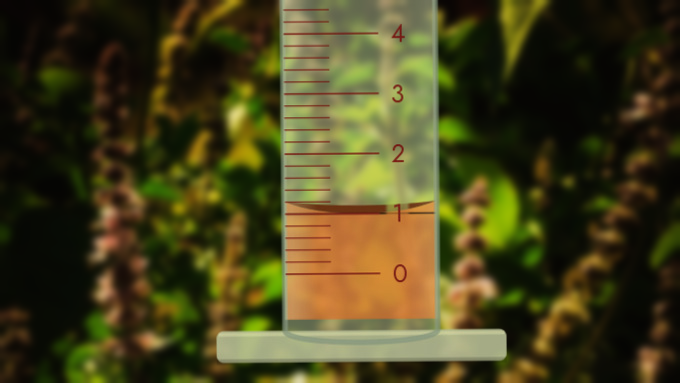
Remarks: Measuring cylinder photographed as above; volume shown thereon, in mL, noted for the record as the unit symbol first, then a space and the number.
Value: mL 1
